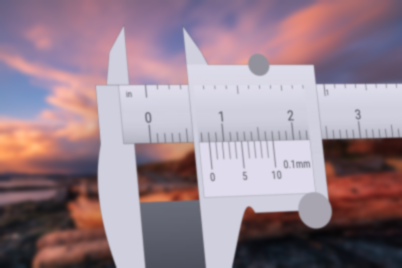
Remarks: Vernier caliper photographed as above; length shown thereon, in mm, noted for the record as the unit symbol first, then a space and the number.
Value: mm 8.0
